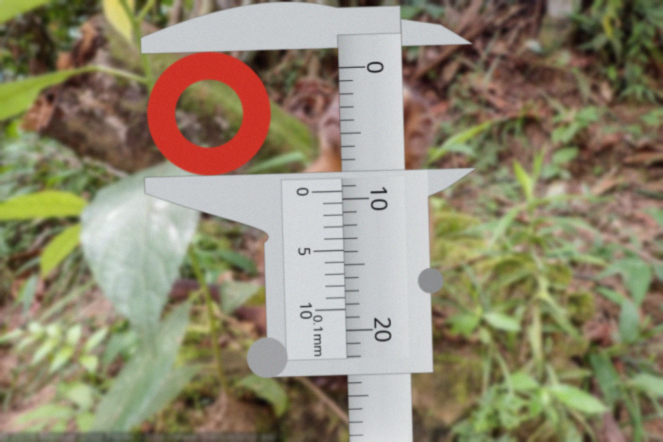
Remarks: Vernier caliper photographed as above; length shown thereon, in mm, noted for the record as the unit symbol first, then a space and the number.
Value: mm 9.4
